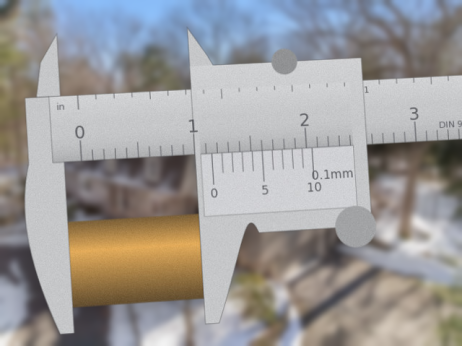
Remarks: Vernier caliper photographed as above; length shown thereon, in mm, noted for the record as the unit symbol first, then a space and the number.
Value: mm 11.5
